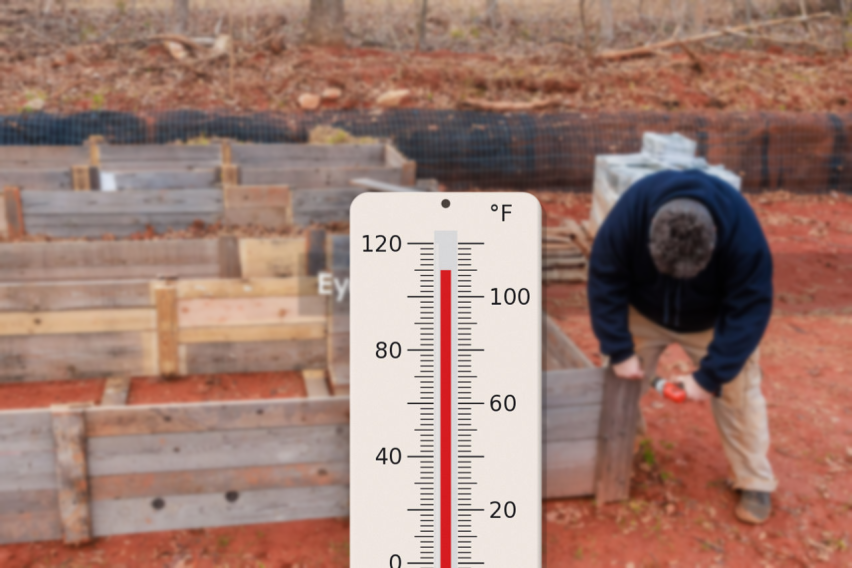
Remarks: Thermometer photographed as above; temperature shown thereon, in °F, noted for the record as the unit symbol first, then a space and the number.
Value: °F 110
